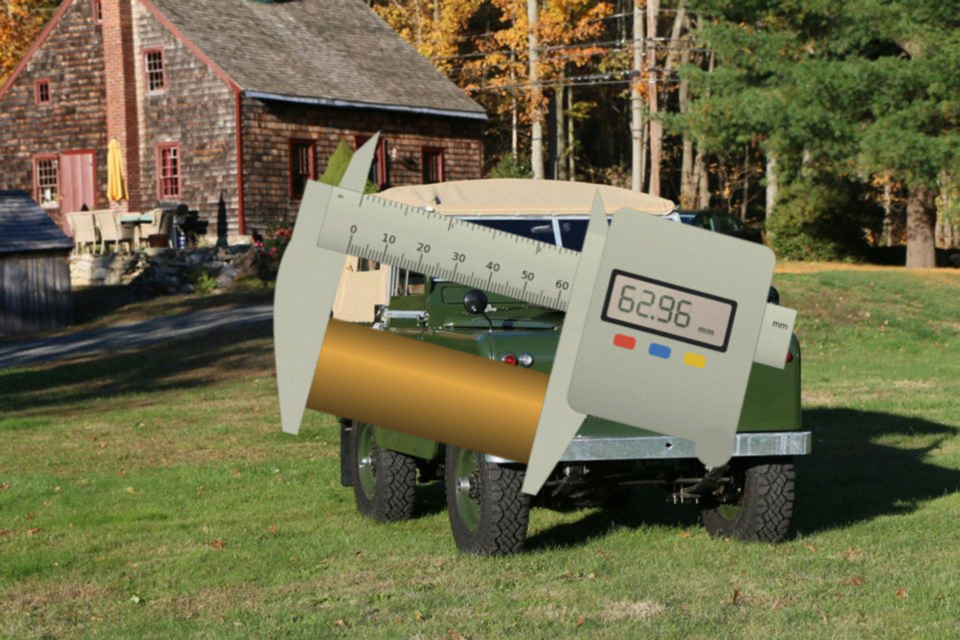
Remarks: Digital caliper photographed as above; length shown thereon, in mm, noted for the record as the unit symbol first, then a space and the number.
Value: mm 62.96
